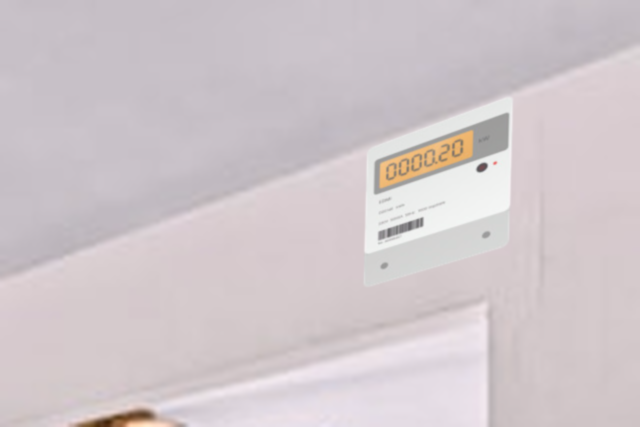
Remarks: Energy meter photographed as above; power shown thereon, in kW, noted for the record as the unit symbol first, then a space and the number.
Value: kW 0.20
